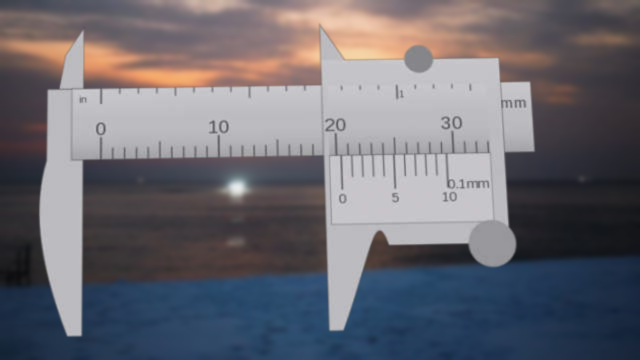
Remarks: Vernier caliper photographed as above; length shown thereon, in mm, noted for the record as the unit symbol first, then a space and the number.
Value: mm 20.4
